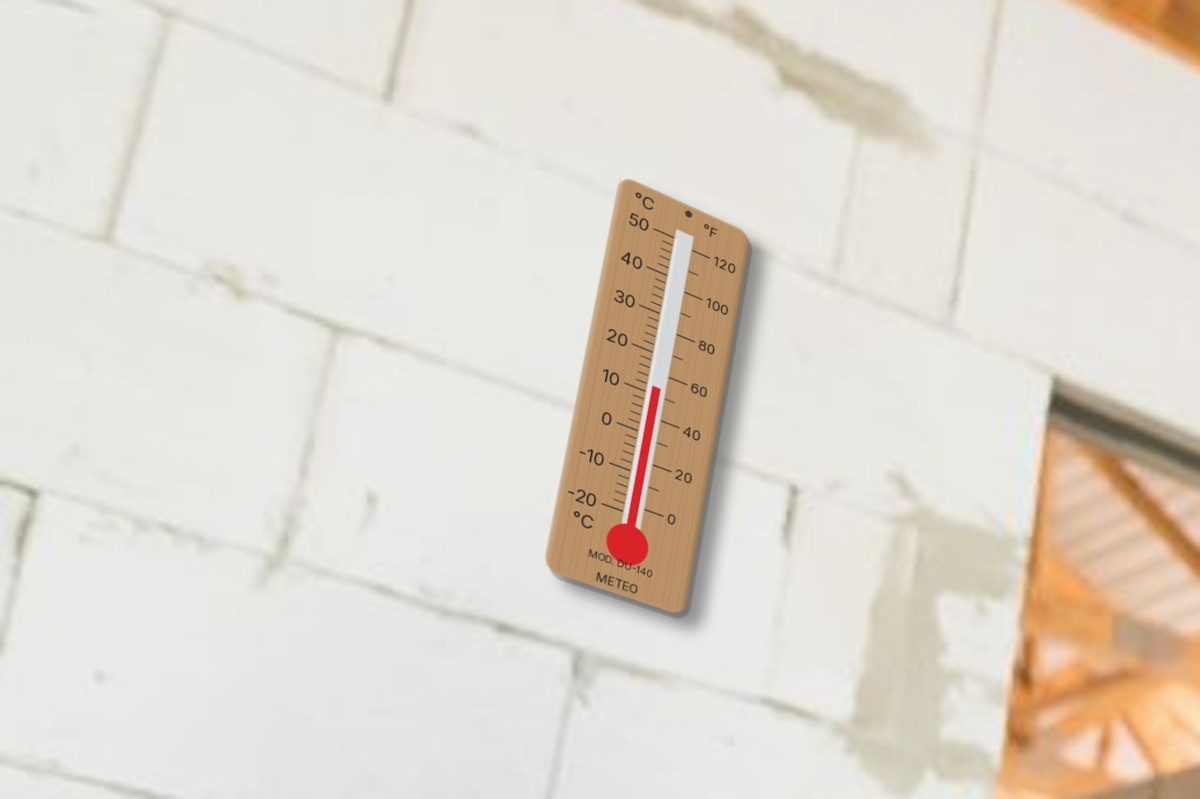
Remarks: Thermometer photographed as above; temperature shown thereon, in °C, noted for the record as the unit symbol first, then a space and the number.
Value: °C 12
